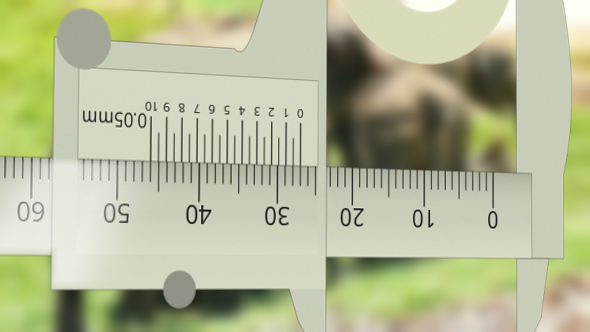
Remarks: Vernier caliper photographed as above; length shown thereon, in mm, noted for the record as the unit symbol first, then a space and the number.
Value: mm 27.0
